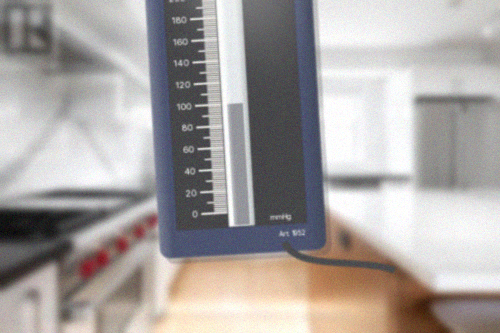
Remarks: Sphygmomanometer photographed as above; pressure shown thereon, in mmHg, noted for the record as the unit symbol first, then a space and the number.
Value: mmHg 100
